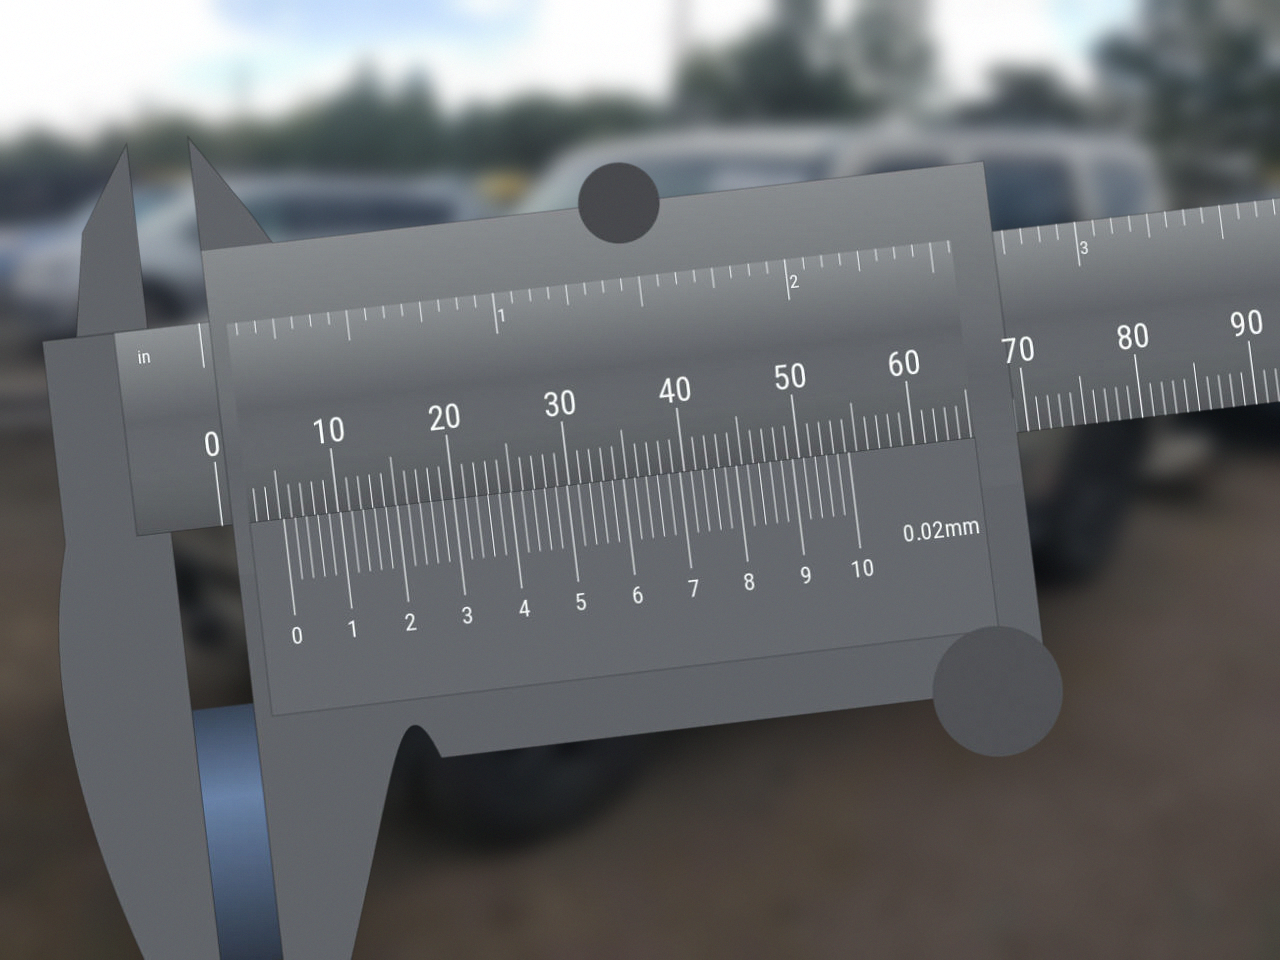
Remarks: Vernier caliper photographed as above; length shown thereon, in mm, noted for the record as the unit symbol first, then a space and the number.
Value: mm 5.3
